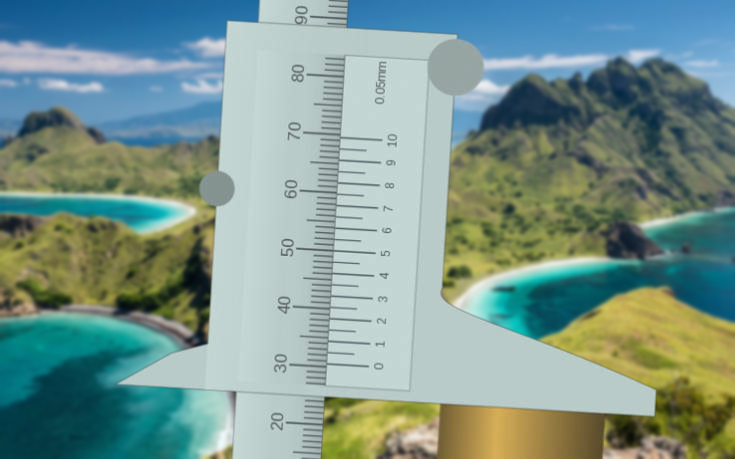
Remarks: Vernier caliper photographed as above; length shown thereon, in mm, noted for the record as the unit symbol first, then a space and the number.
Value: mm 30.5
